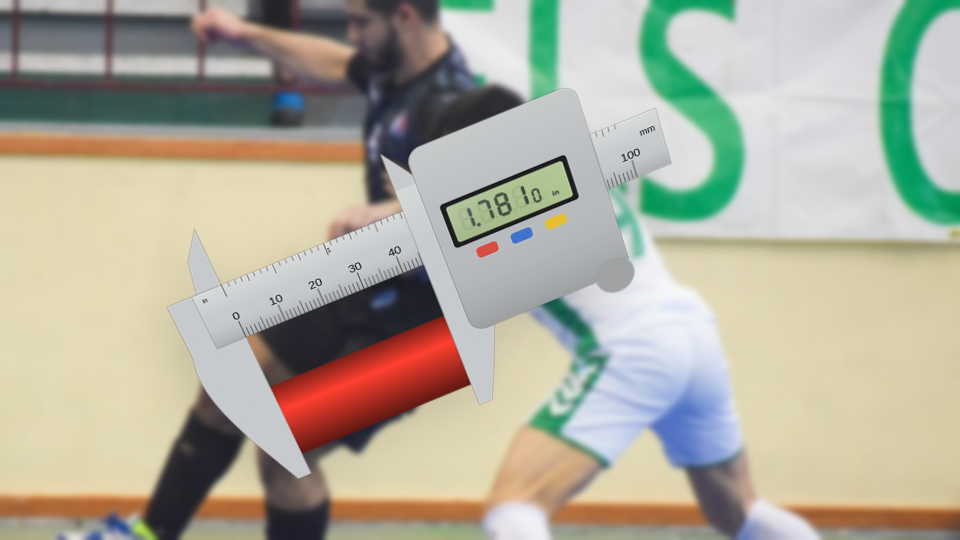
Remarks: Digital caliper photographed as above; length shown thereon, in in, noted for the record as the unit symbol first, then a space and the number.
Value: in 1.7810
